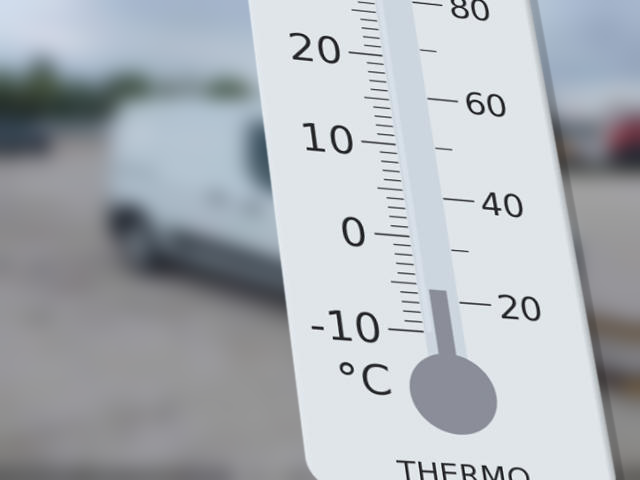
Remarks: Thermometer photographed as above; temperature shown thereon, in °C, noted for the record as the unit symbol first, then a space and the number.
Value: °C -5.5
